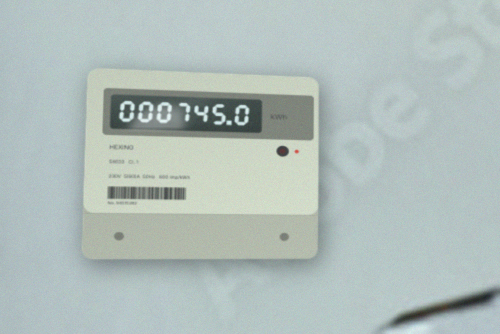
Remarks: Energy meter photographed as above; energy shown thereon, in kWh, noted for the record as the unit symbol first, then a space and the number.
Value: kWh 745.0
